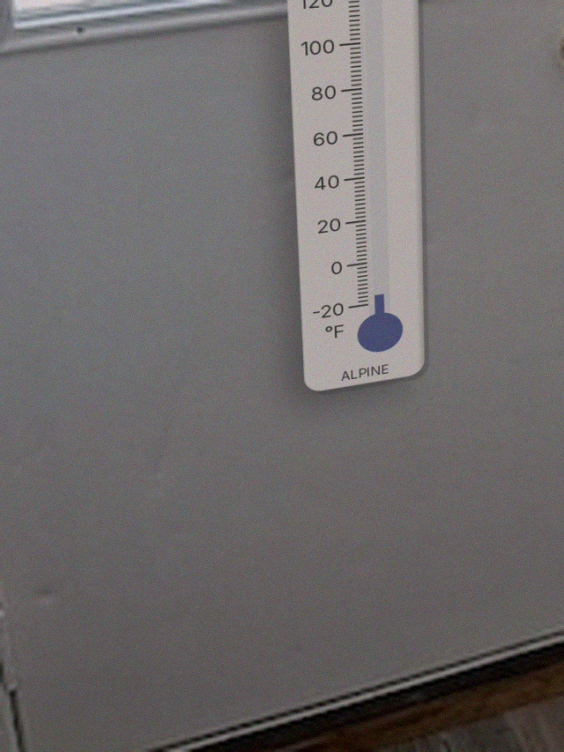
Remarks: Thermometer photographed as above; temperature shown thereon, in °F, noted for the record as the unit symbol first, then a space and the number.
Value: °F -16
